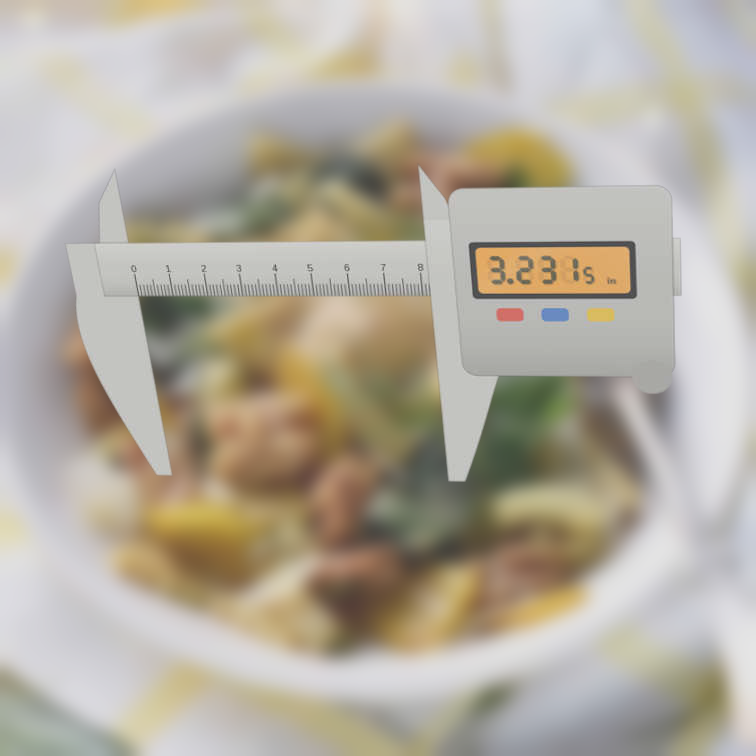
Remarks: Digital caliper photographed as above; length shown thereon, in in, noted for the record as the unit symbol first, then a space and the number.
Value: in 3.2315
